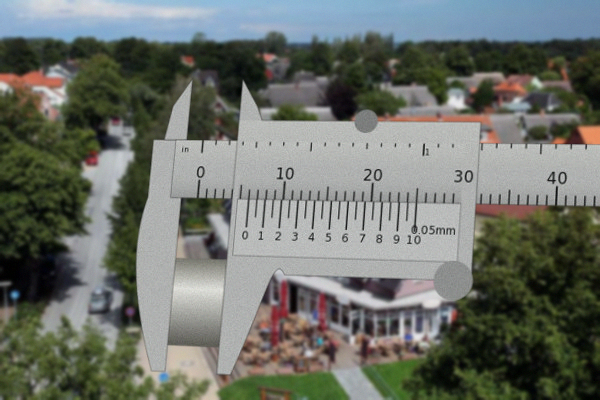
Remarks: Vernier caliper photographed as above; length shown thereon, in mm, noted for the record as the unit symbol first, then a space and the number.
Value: mm 6.0
